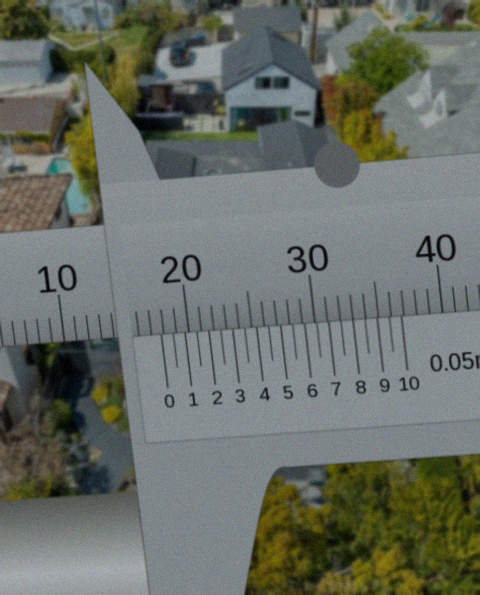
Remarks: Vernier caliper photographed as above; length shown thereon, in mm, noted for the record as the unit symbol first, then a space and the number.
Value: mm 17.8
